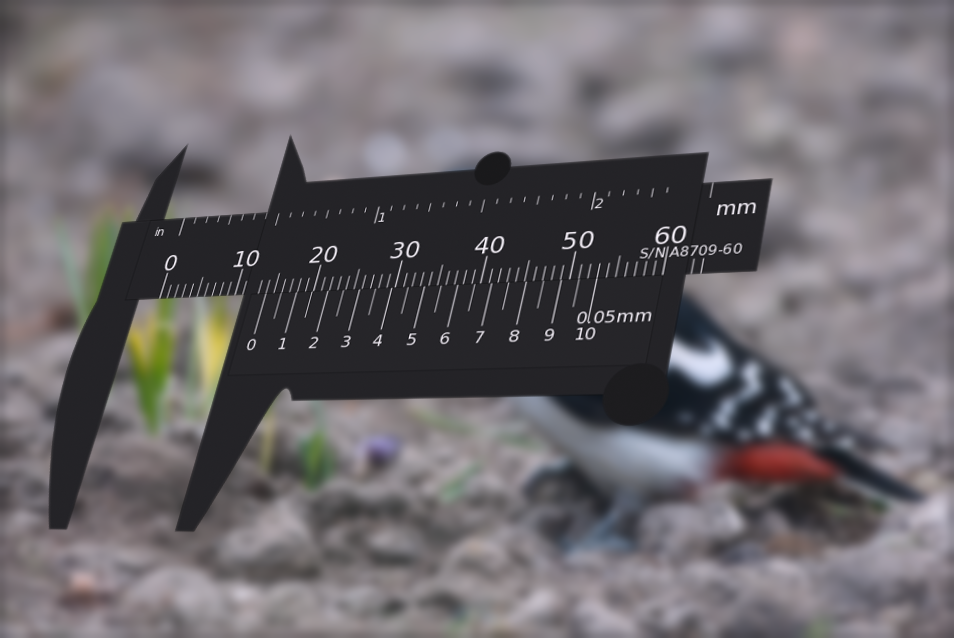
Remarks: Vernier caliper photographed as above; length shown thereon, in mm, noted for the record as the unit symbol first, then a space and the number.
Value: mm 14.0
